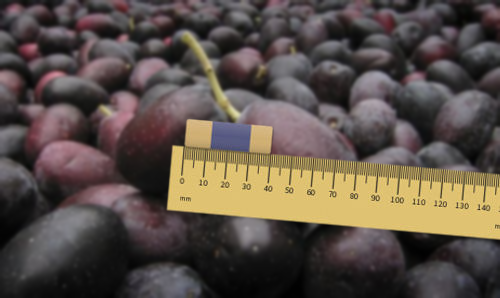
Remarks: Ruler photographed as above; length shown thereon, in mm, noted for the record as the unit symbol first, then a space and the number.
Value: mm 40
